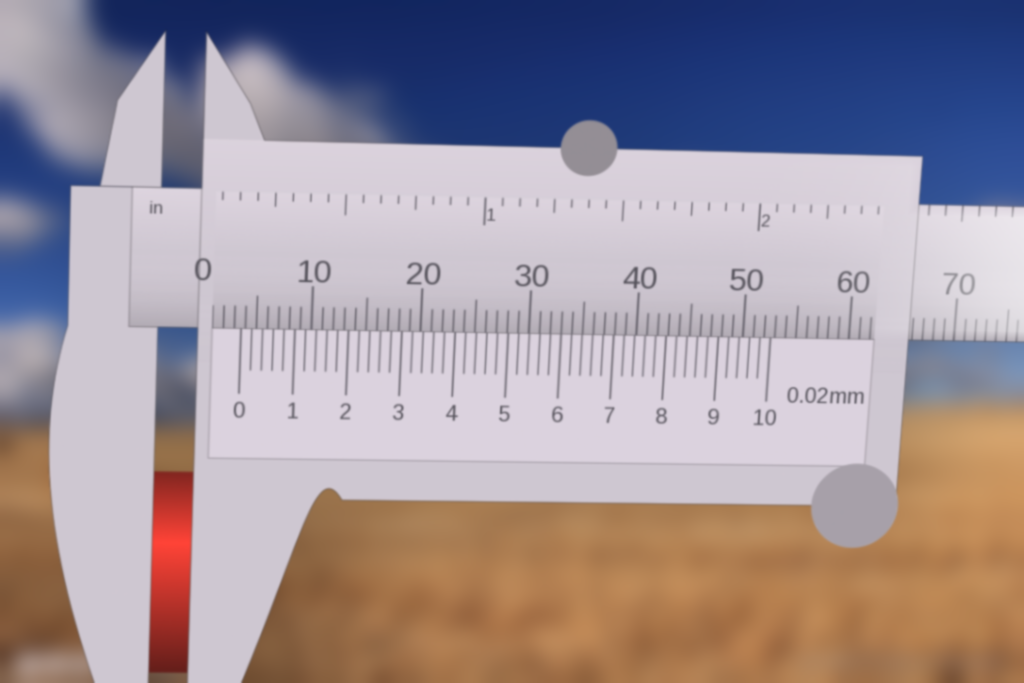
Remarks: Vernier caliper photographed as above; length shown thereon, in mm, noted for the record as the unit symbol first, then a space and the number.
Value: mm 3.6
